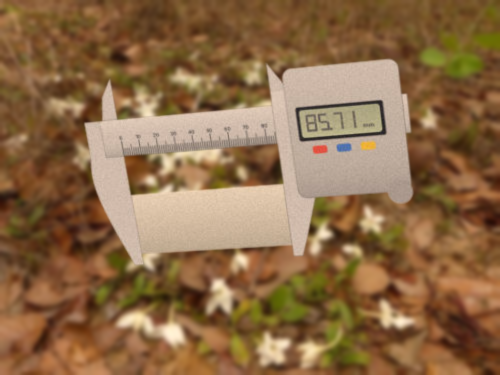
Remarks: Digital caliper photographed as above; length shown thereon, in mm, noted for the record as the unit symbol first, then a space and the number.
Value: mm 85.71
